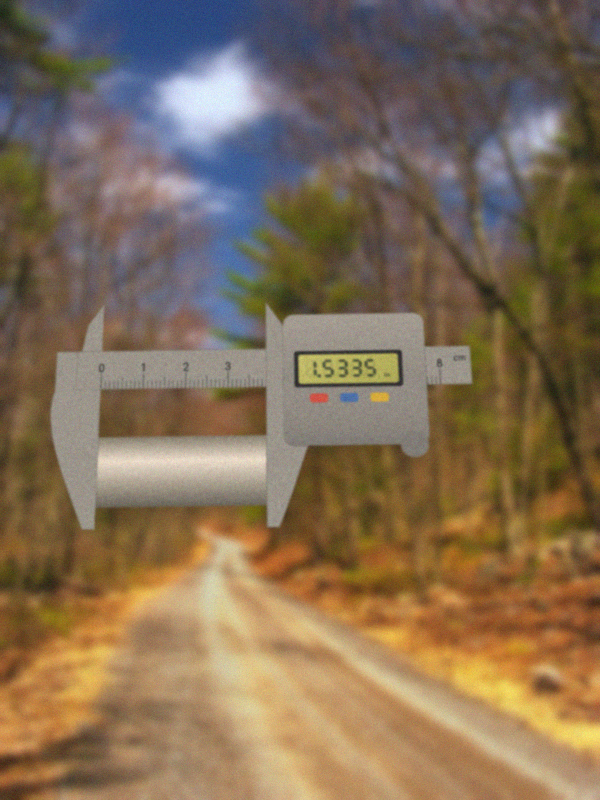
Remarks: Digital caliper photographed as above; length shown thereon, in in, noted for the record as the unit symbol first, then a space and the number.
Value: in 1.5335
